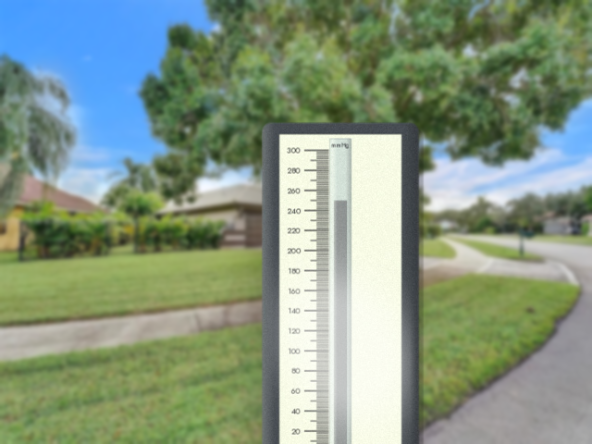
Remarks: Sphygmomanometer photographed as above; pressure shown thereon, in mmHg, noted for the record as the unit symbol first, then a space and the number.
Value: mmHg 250
